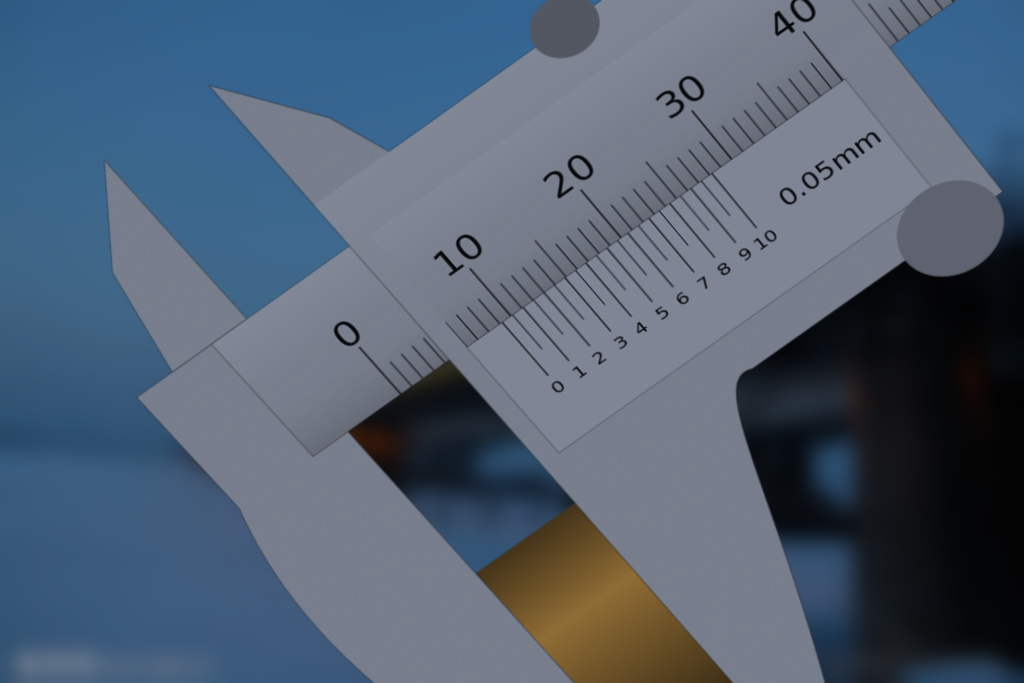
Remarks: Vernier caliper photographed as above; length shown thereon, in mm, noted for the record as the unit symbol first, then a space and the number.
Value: mm 9.2
